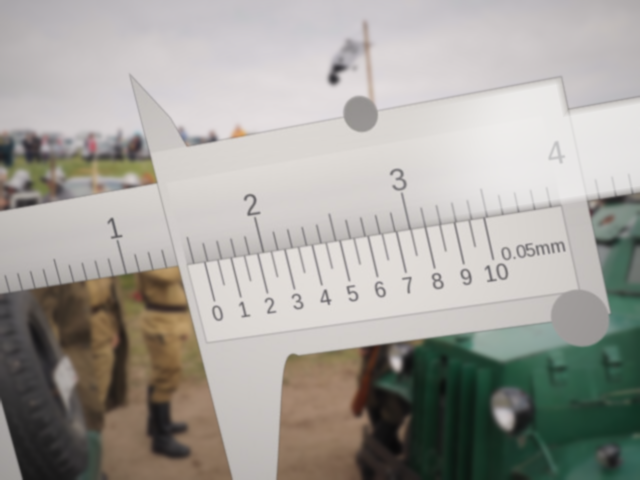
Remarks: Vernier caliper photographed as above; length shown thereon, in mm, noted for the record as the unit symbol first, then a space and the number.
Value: mm 15.8
